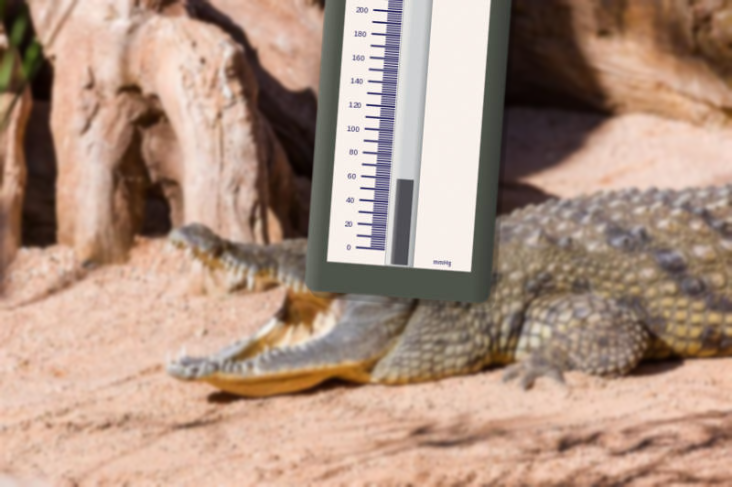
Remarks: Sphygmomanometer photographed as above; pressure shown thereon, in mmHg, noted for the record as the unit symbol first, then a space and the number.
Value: mmHg 60
